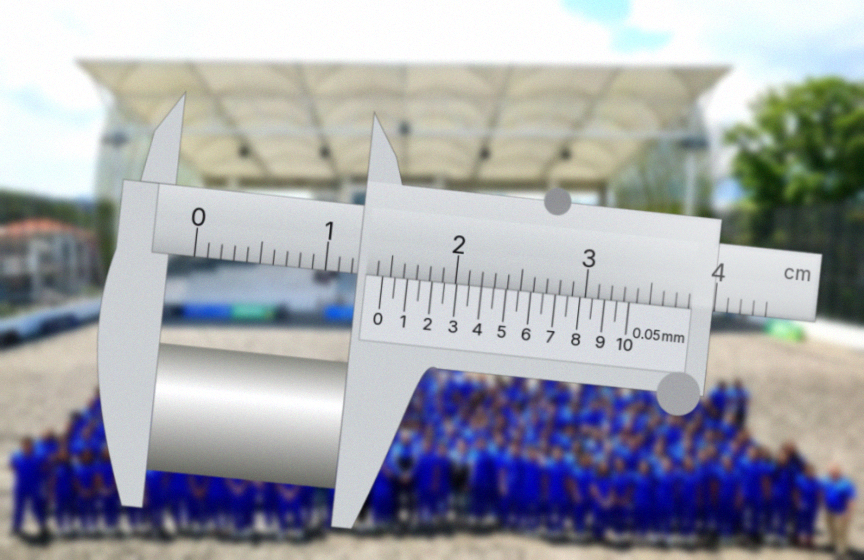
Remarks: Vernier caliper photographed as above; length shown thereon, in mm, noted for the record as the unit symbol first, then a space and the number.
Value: mm 14.4
